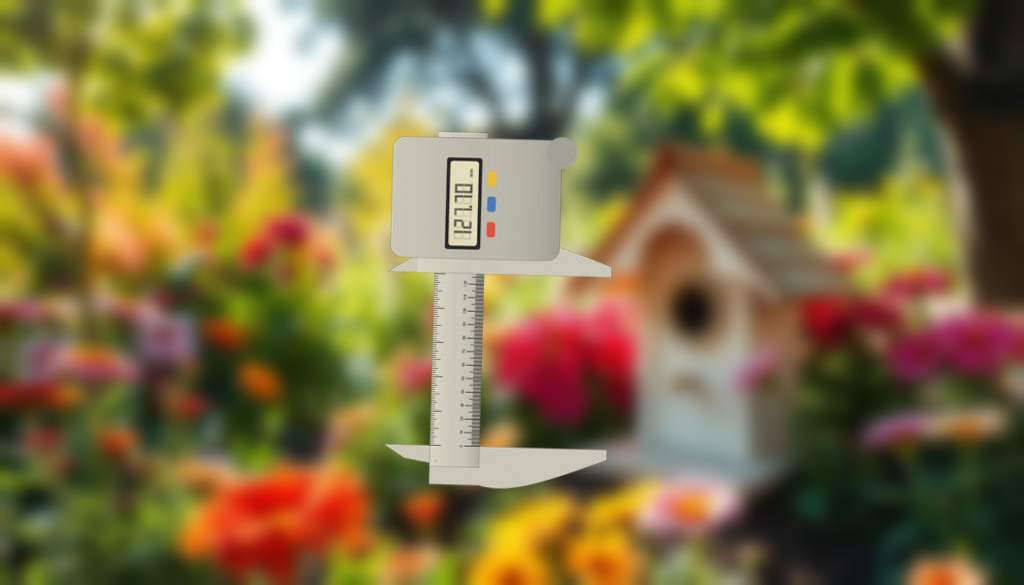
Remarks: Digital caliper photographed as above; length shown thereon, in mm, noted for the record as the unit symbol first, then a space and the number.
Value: mm 127.70
